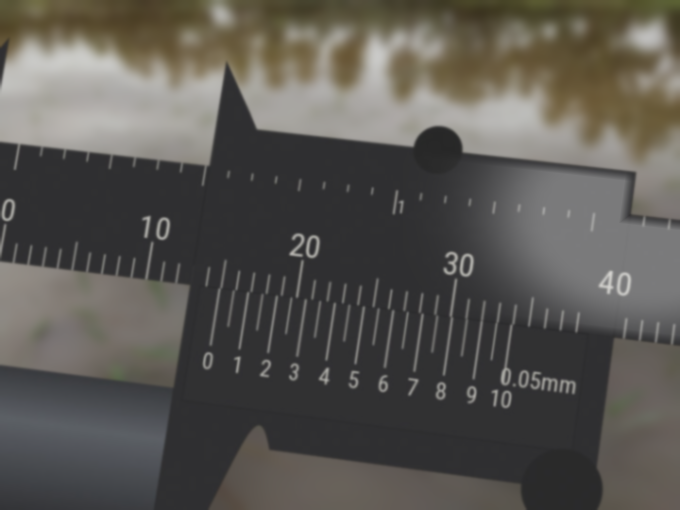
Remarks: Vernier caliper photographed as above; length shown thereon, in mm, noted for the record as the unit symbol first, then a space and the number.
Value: mm 14.9
